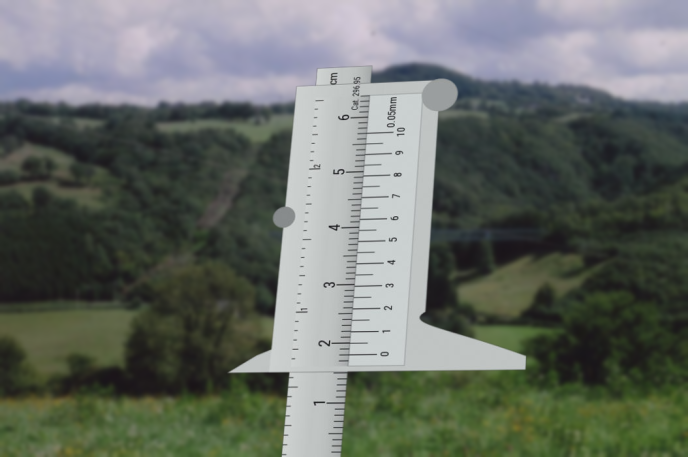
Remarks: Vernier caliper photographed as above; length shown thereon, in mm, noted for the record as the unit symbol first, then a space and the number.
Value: mm 18.0
